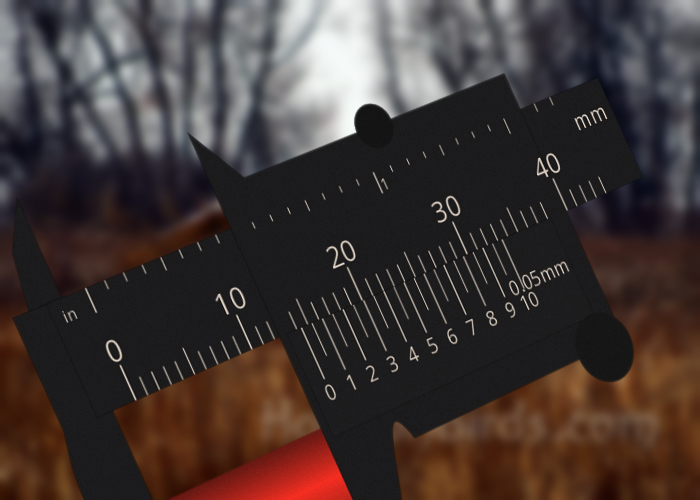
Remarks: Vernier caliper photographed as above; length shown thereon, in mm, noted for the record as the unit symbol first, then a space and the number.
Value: mm 14.4
